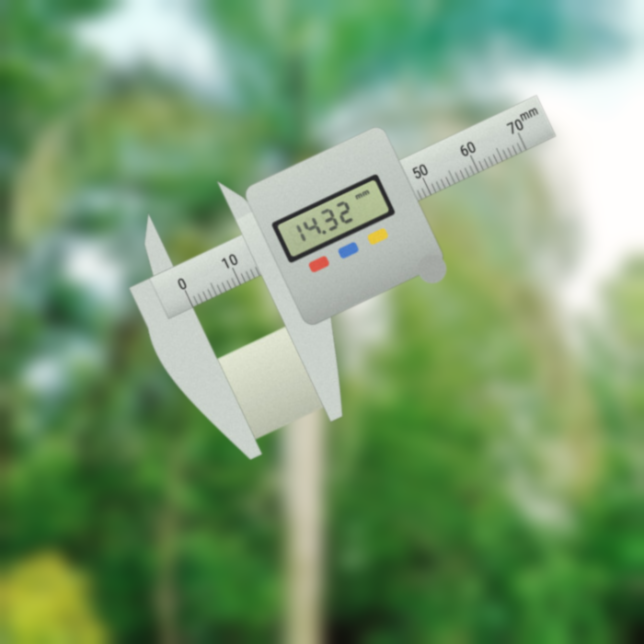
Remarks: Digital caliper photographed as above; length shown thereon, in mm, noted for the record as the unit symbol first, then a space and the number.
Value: mm 14.32
